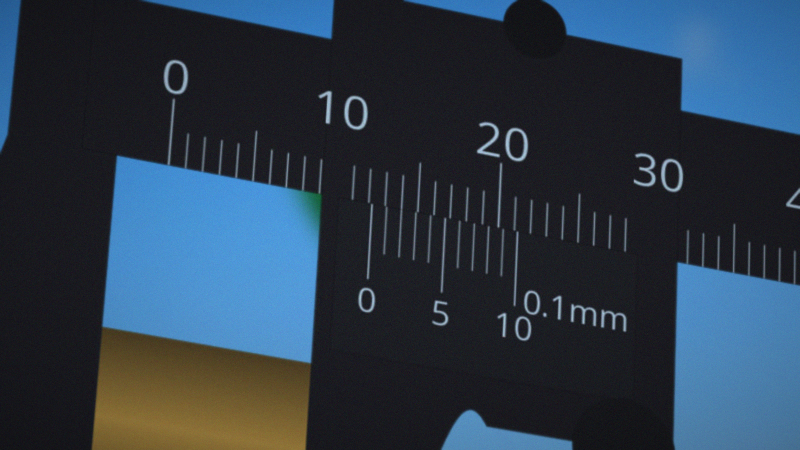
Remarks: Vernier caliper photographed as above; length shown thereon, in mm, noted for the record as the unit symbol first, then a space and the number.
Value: mm 12.2
